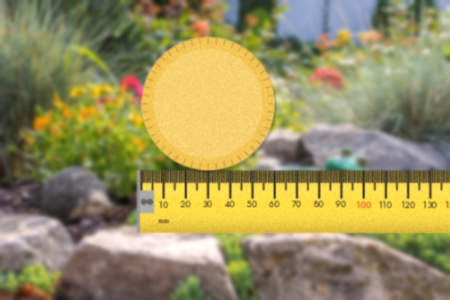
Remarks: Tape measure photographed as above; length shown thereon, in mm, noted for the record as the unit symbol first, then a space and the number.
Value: mm 60
